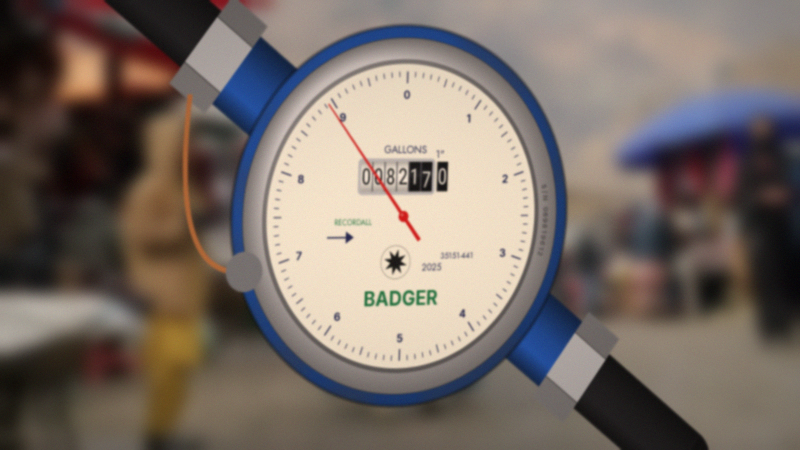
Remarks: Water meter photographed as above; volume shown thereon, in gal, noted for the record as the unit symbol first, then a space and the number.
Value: gal 82168.9
